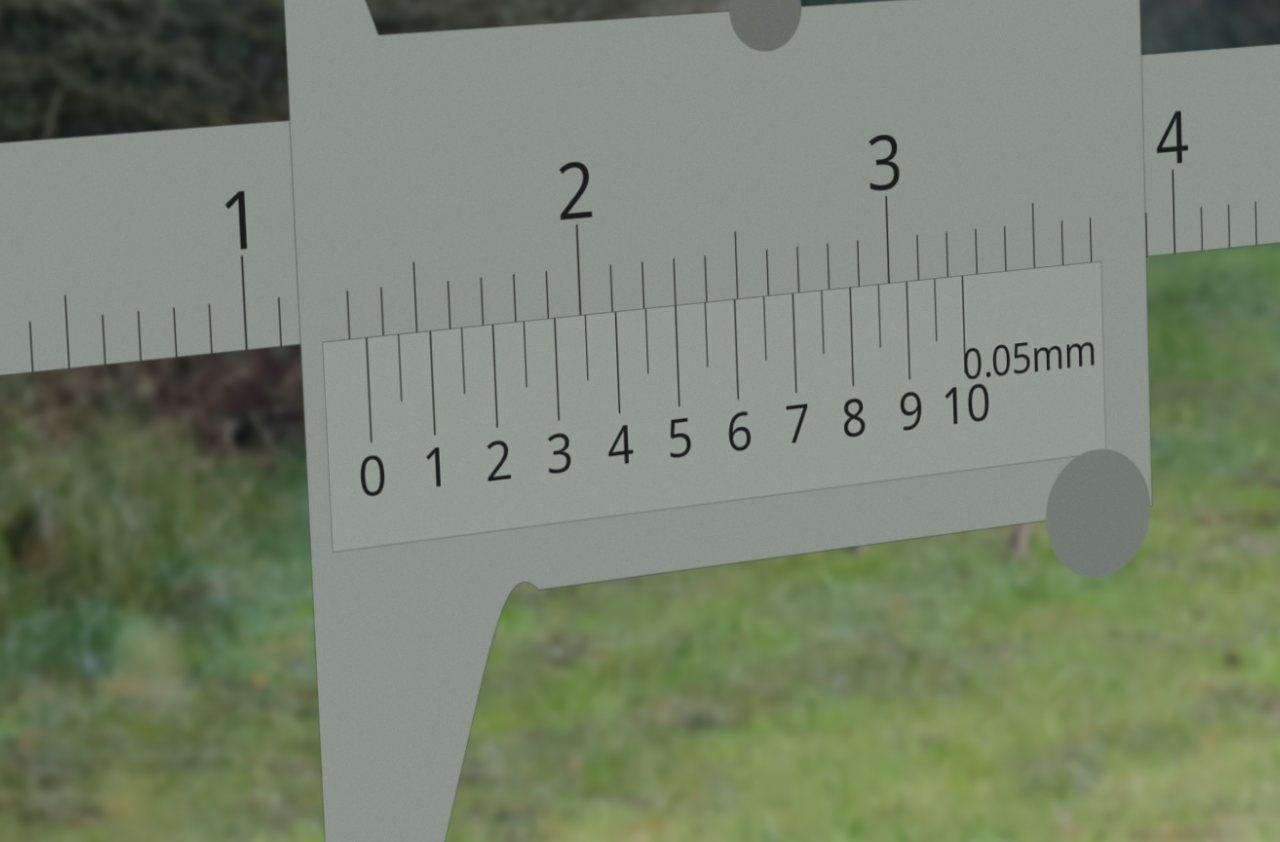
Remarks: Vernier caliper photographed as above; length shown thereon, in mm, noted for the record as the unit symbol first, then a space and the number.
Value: mm 13.50
